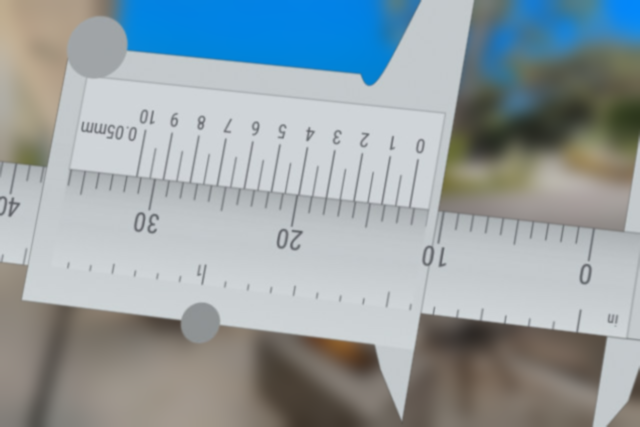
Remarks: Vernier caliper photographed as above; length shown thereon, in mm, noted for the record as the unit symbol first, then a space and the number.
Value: mm 12.3
